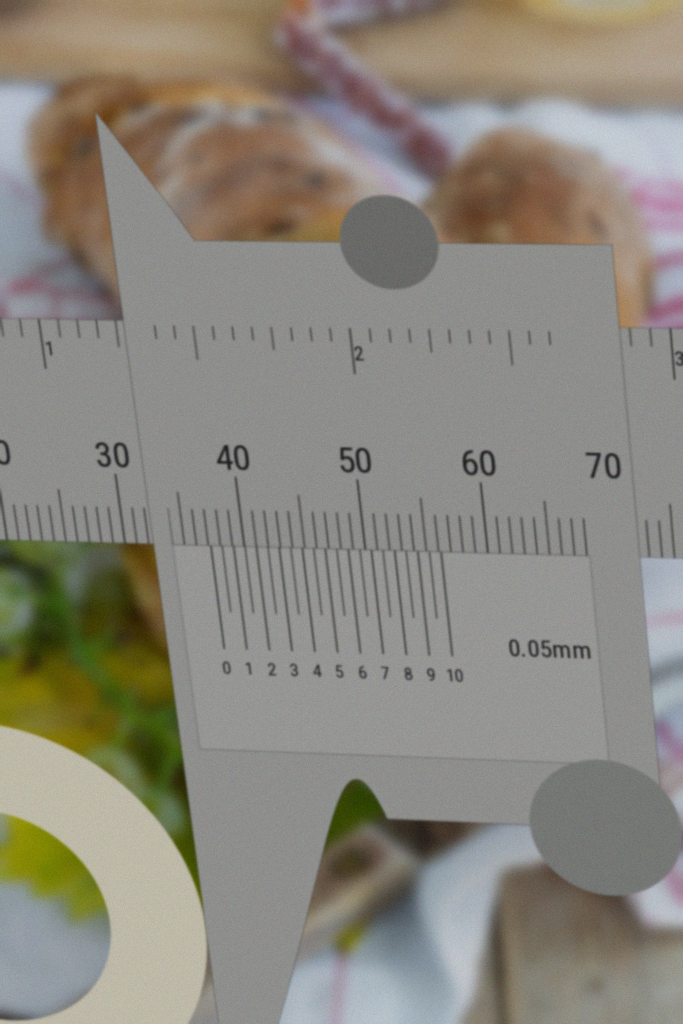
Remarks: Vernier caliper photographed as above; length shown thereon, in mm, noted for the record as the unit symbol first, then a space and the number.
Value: mm 37.2
